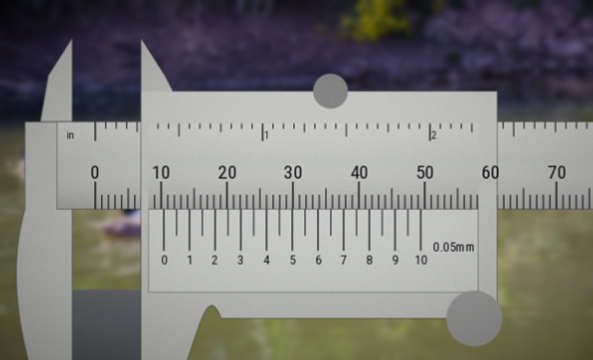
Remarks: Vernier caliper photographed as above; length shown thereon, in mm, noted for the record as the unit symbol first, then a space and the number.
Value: mm 10.4
